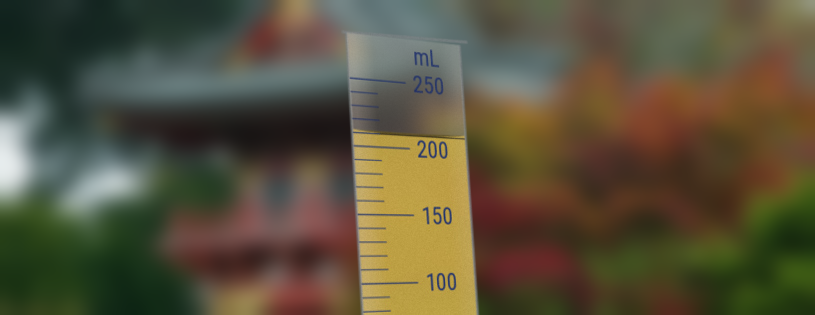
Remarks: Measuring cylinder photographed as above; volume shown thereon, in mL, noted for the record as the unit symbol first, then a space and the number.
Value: mL 210
